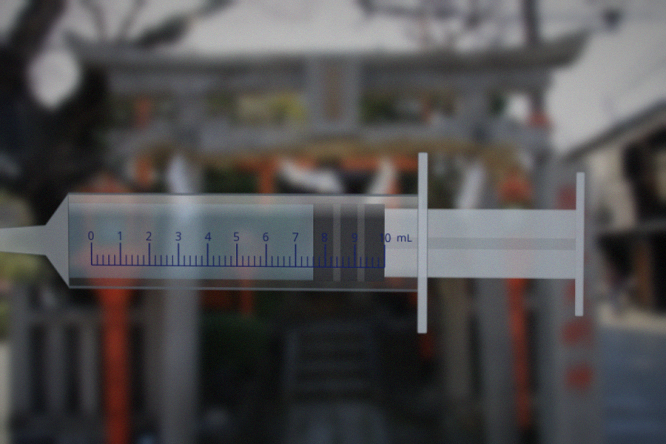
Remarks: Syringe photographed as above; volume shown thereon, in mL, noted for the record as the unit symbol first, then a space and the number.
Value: mL 7.6
